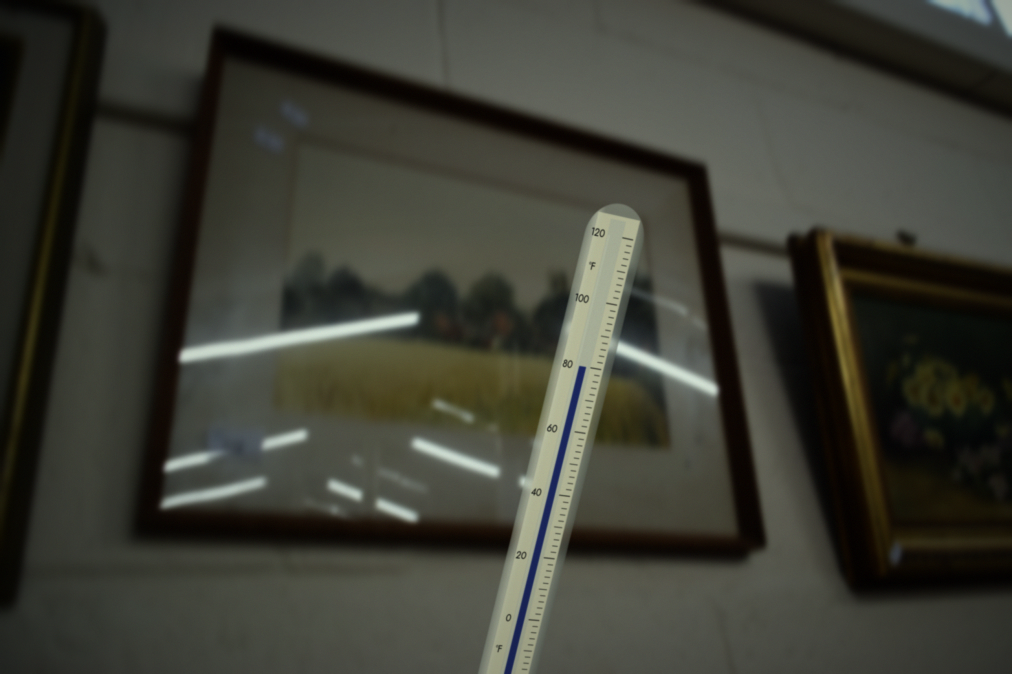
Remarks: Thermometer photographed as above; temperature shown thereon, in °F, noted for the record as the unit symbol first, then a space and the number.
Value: °F 80
